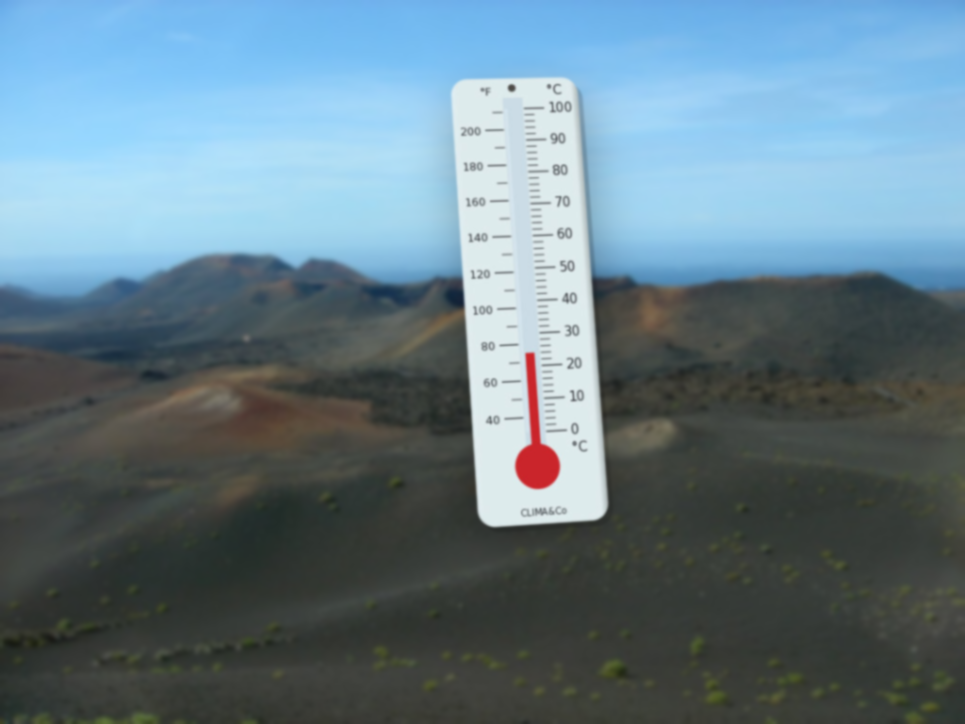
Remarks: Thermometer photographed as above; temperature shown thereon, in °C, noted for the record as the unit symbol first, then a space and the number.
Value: °C 24
